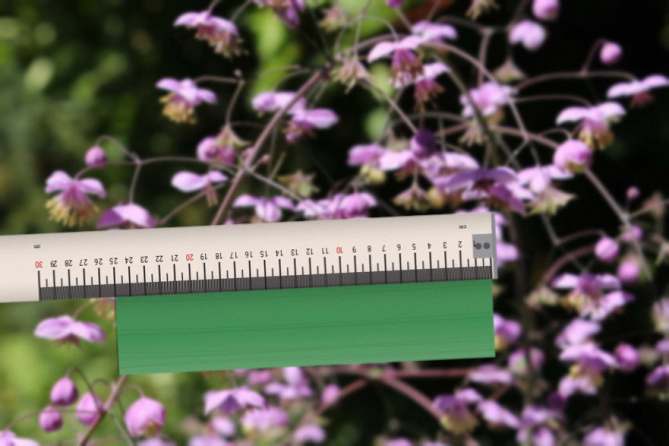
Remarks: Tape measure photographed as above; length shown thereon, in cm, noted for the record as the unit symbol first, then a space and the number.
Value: cm 25
